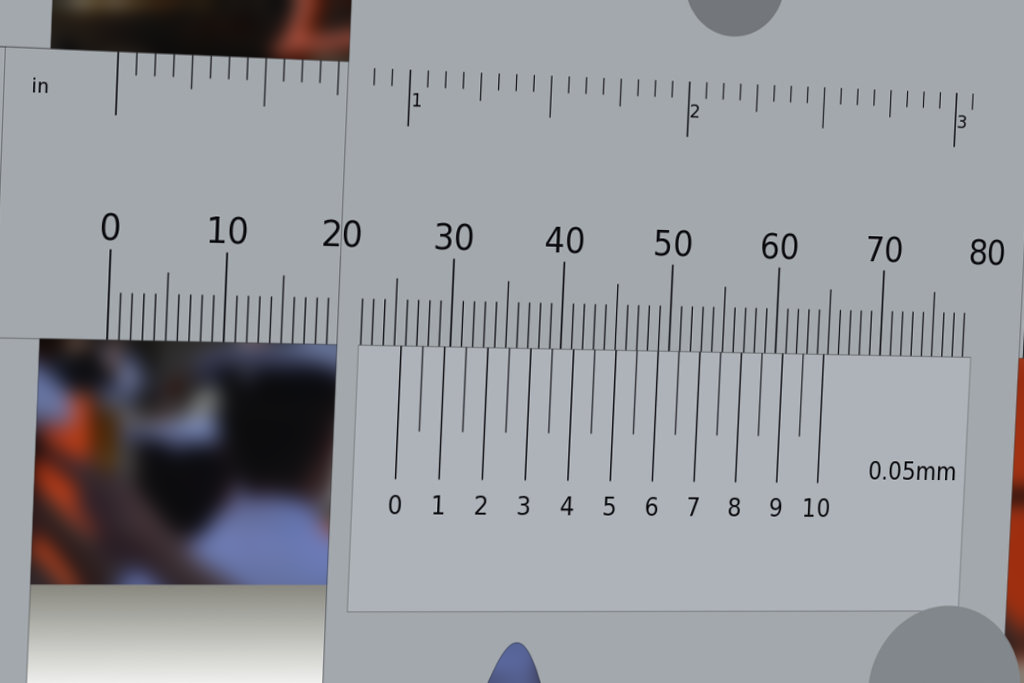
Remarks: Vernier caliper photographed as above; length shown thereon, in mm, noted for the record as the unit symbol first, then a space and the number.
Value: mm 25.6
